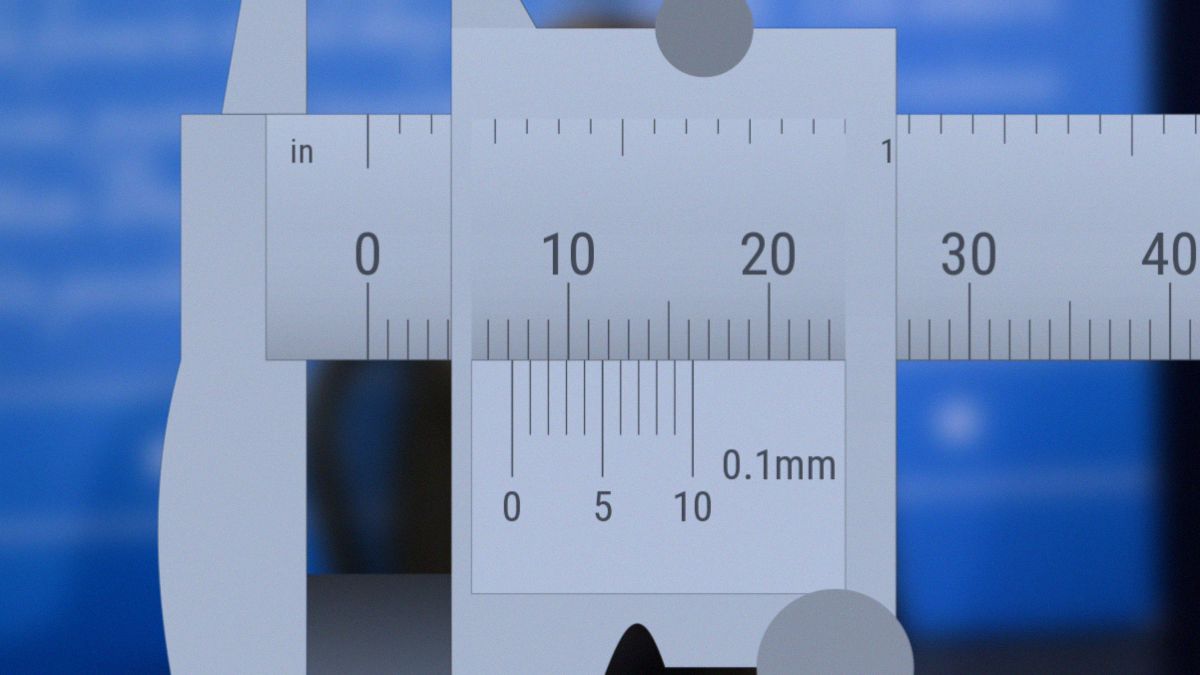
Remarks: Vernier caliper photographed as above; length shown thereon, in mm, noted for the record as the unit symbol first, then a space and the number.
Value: mm 7.2
